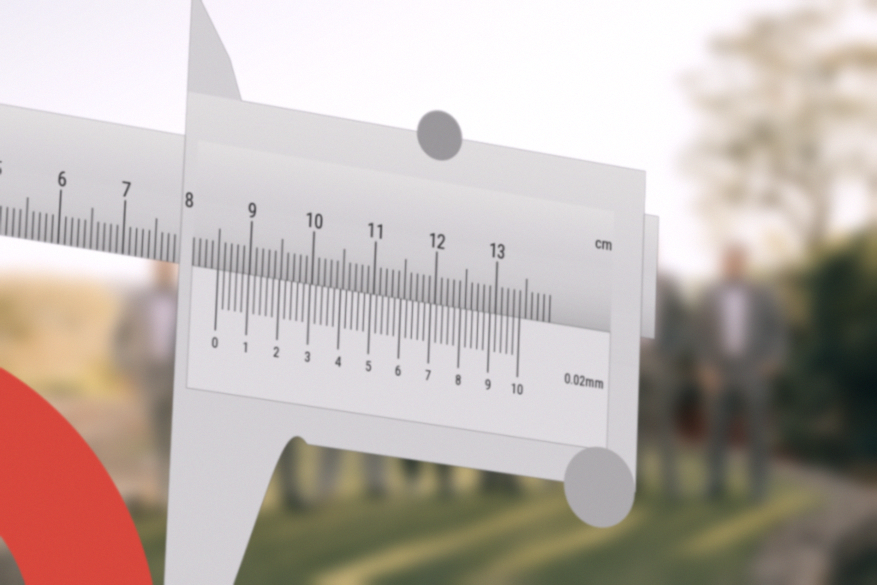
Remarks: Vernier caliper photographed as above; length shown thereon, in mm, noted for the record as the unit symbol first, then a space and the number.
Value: mm 85.0
